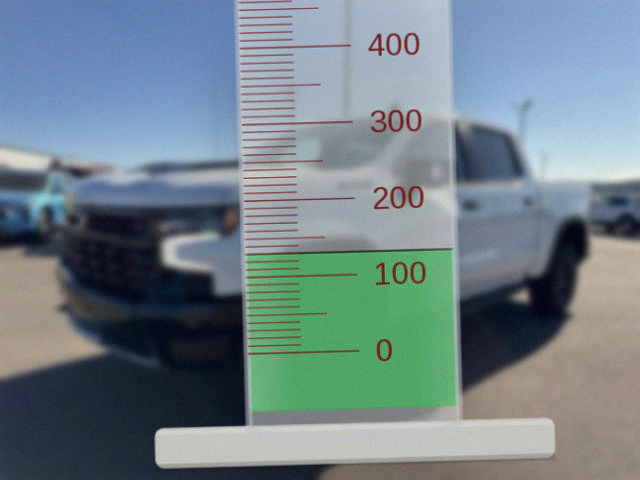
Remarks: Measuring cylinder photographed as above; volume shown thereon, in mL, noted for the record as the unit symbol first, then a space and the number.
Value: mL 130
